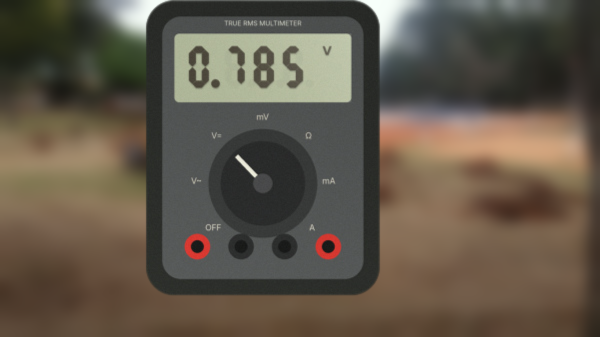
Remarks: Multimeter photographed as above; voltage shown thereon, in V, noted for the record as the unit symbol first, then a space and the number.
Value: V 0.785
